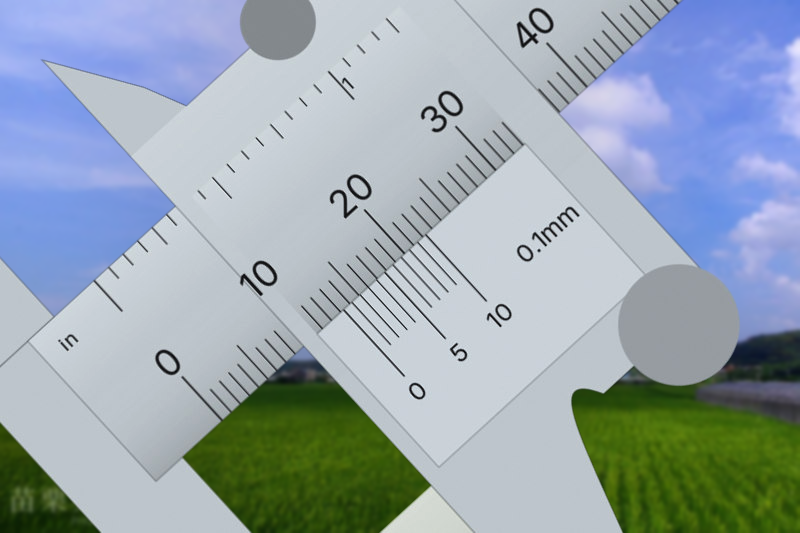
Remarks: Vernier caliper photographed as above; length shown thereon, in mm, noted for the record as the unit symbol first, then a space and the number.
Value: mm 13.3
